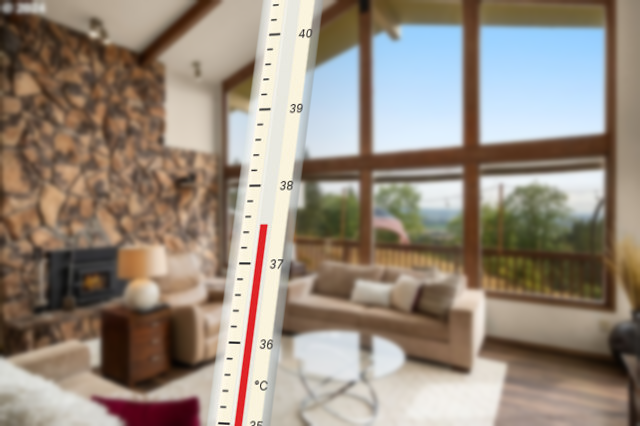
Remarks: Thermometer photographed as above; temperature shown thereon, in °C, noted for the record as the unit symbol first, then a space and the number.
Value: °C 37.5
